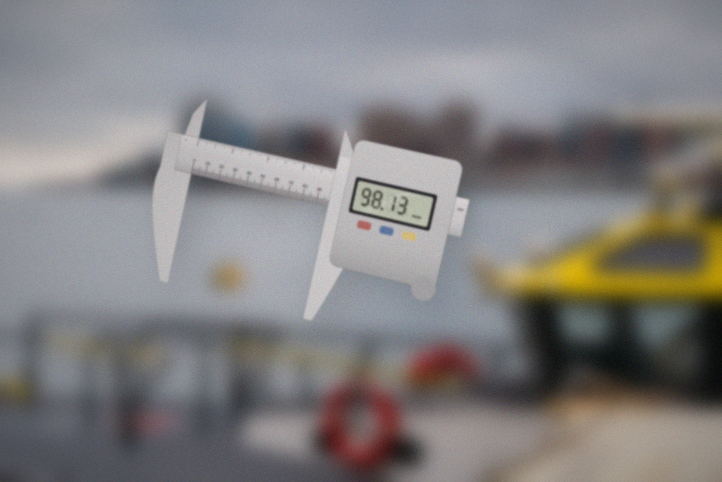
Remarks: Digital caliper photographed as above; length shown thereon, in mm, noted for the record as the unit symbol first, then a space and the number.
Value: mm 98.13
